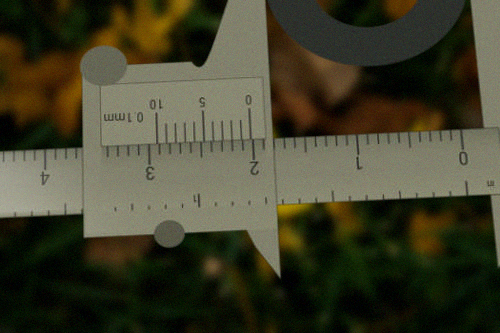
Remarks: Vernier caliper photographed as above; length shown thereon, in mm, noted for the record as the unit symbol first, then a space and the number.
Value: mm 20.2
